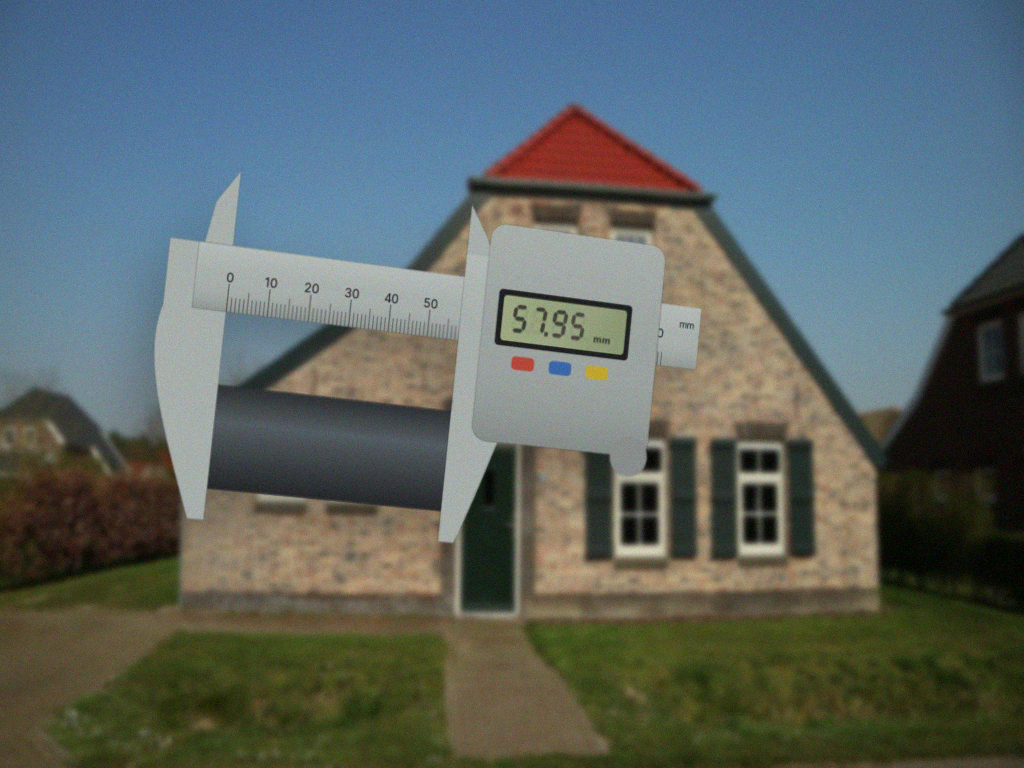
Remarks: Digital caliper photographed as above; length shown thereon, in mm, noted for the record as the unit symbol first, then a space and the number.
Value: mm 57.95
